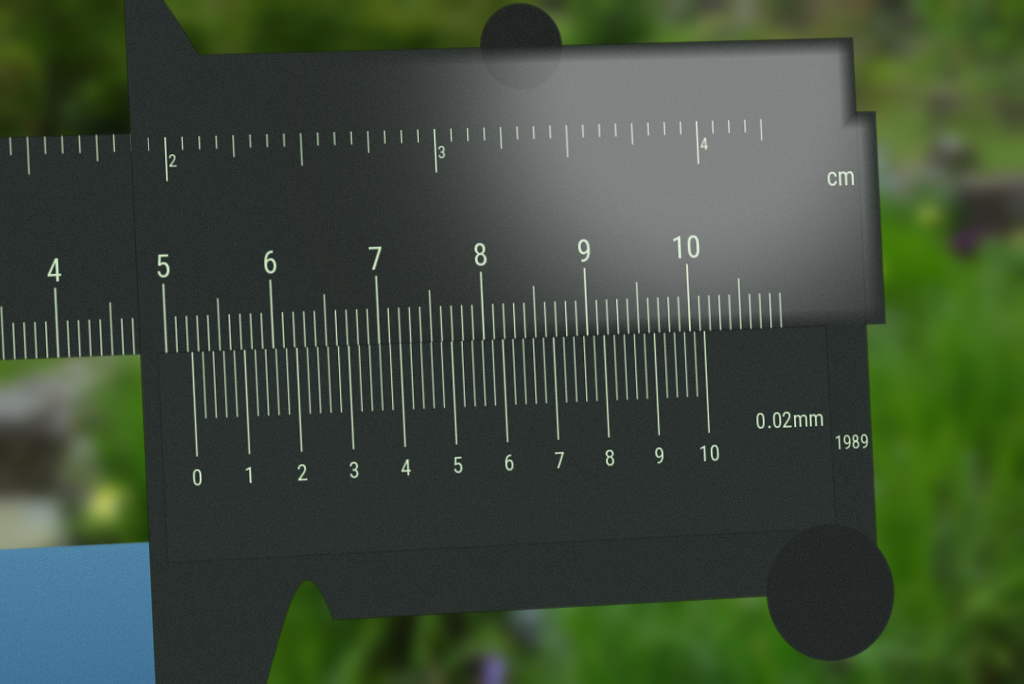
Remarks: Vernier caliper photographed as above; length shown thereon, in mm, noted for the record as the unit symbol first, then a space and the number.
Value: mm 52.4
